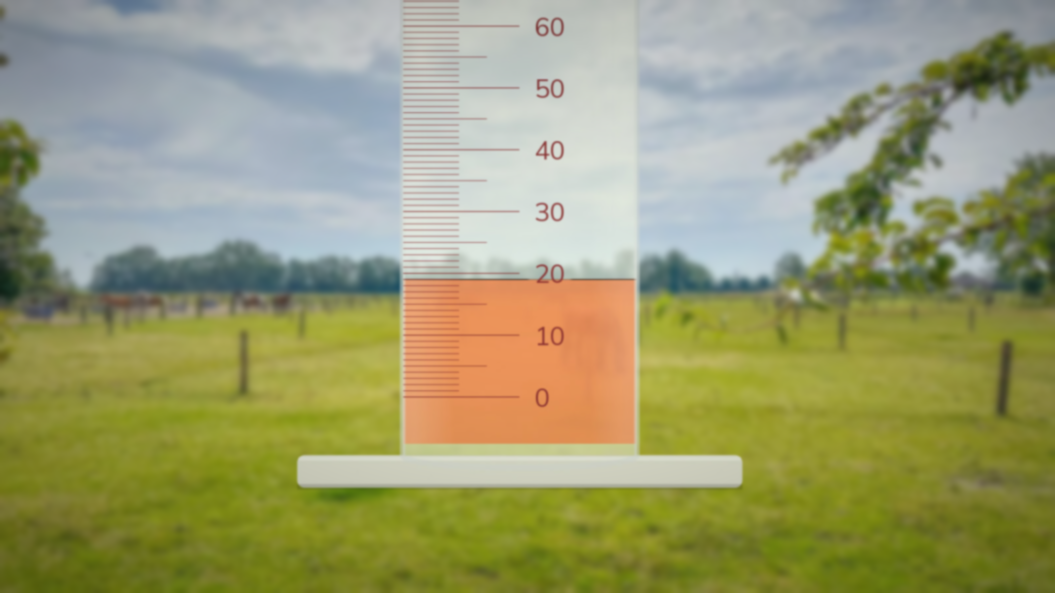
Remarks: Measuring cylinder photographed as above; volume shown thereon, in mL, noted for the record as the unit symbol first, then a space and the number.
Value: mL 19
